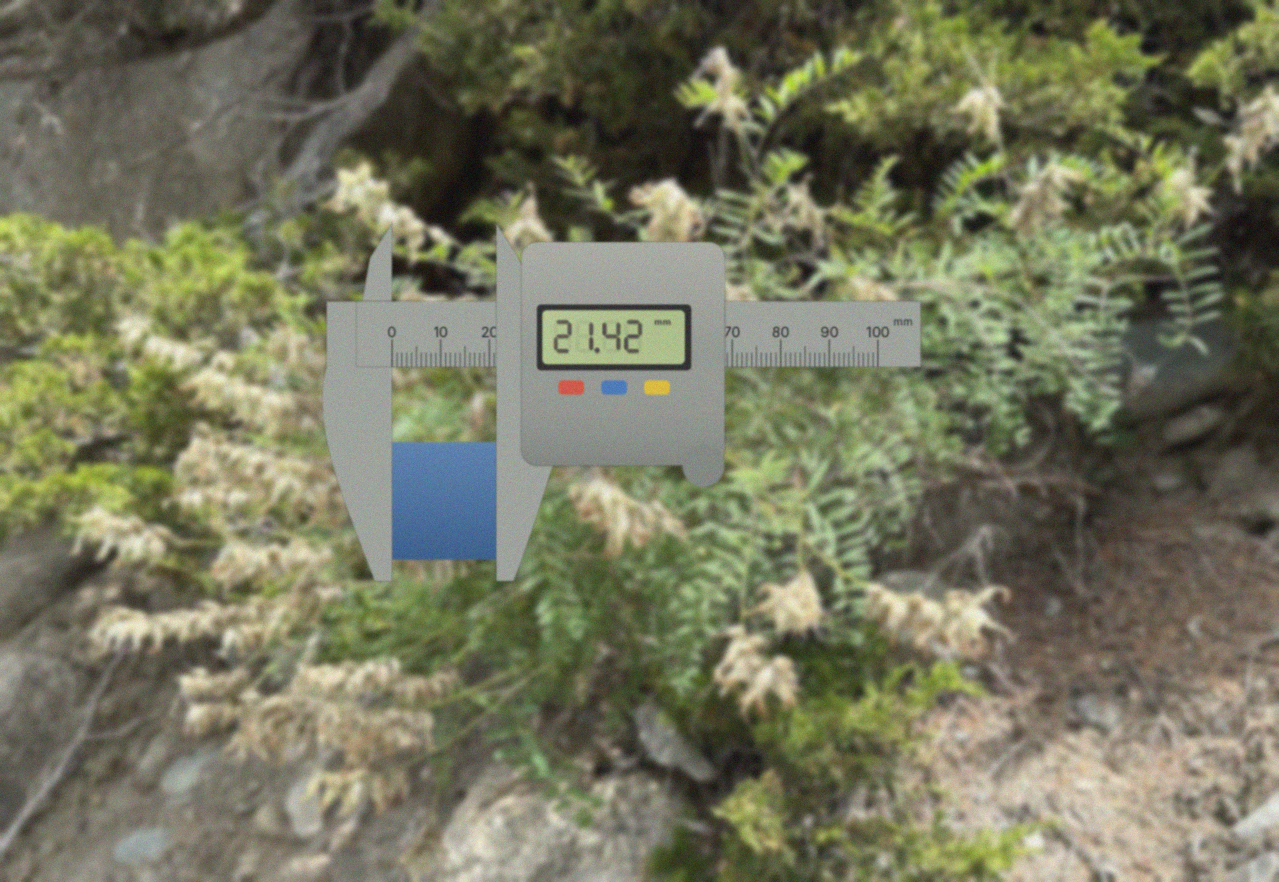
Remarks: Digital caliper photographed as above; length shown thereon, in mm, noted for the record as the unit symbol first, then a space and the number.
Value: mm 21.42
